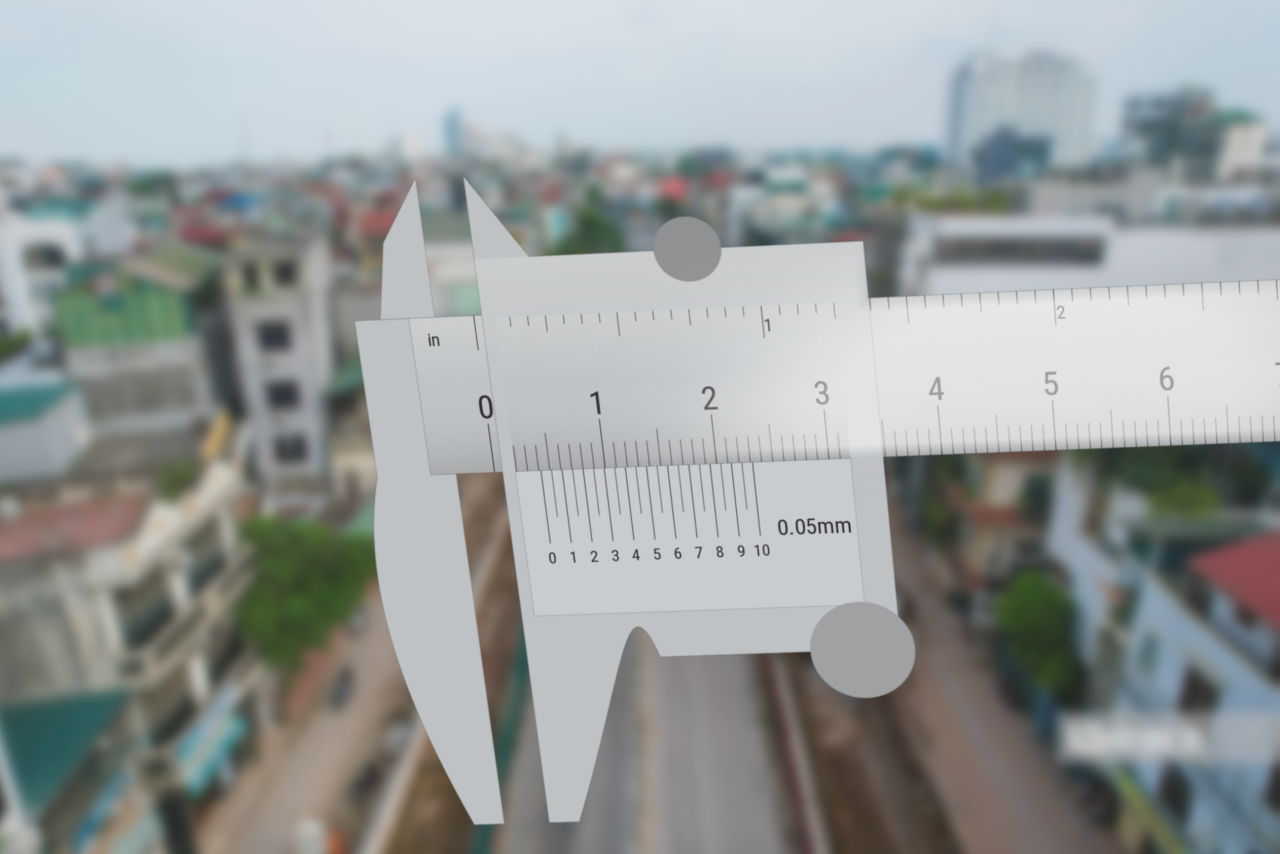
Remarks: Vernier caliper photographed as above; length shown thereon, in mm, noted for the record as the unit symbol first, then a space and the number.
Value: mm 4.2
